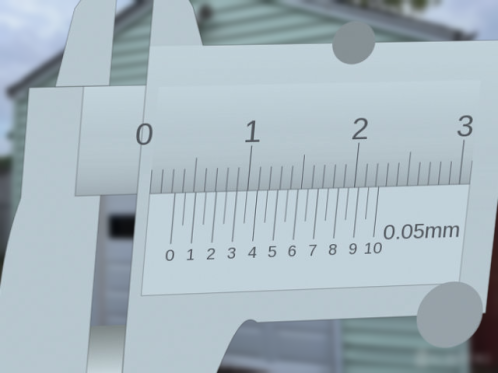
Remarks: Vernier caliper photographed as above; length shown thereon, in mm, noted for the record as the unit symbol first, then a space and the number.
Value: mm 3.3
